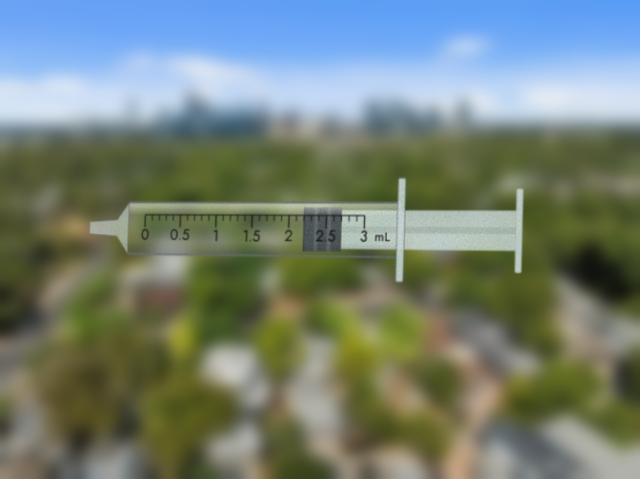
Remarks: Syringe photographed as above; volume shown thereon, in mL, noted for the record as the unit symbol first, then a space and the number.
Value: mL 2.2
